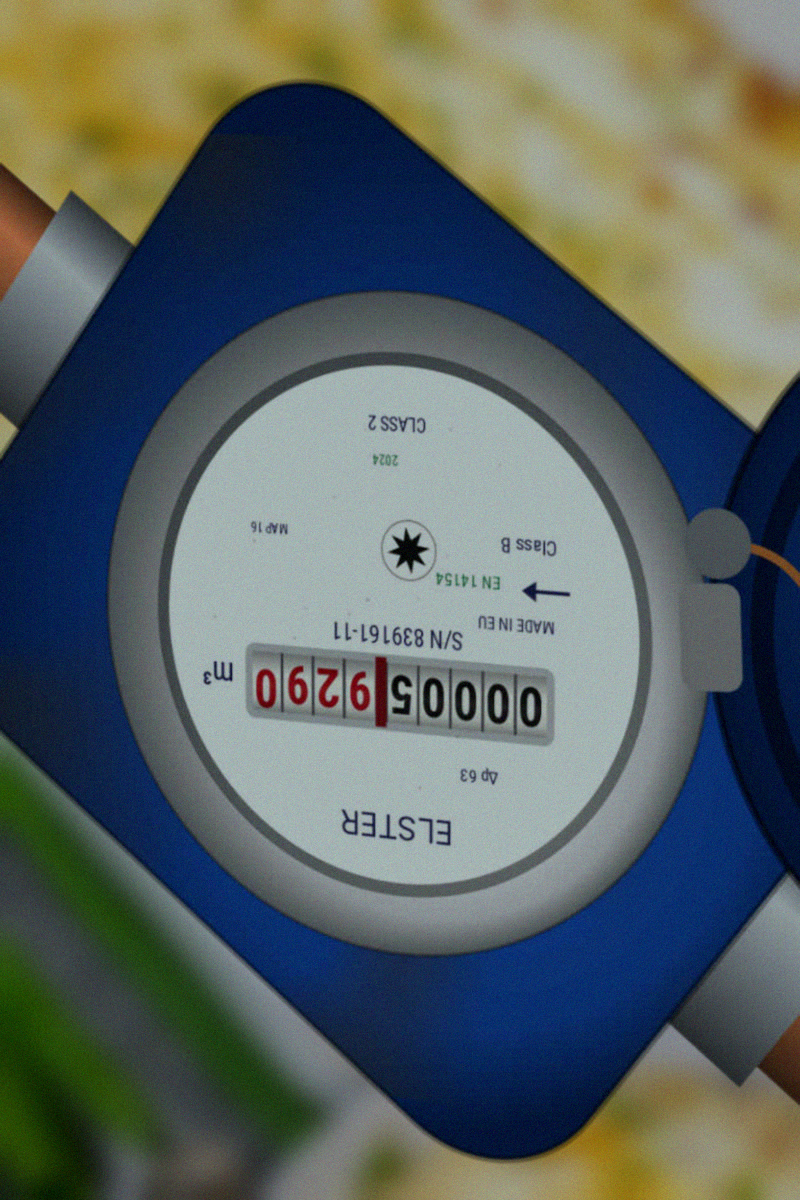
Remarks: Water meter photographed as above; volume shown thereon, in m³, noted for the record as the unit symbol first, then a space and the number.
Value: m³ 5.9290
